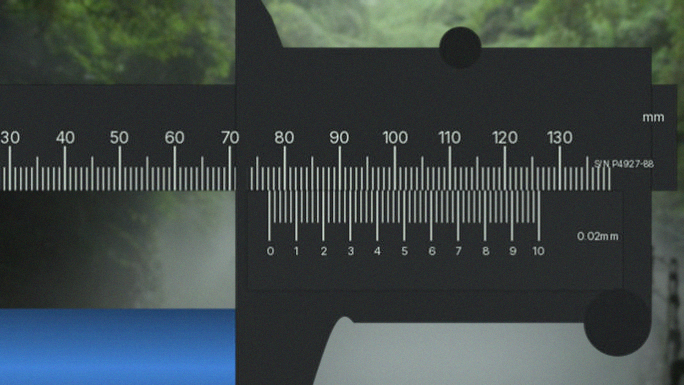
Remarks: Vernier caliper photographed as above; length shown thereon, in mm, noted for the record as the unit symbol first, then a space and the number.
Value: mm 77.2
